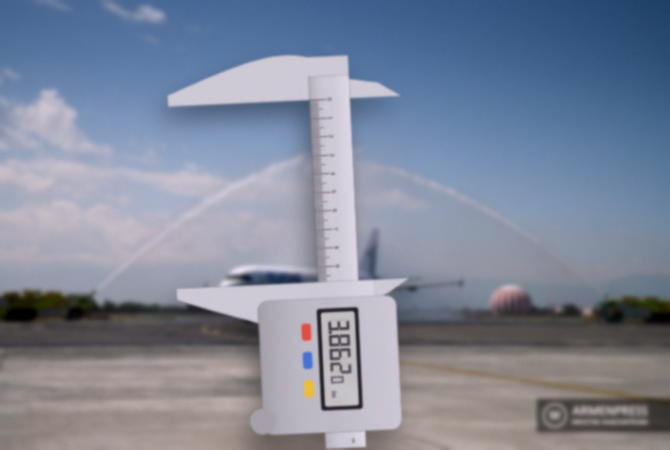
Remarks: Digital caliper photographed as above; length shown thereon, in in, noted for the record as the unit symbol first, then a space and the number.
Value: in 3.8620
